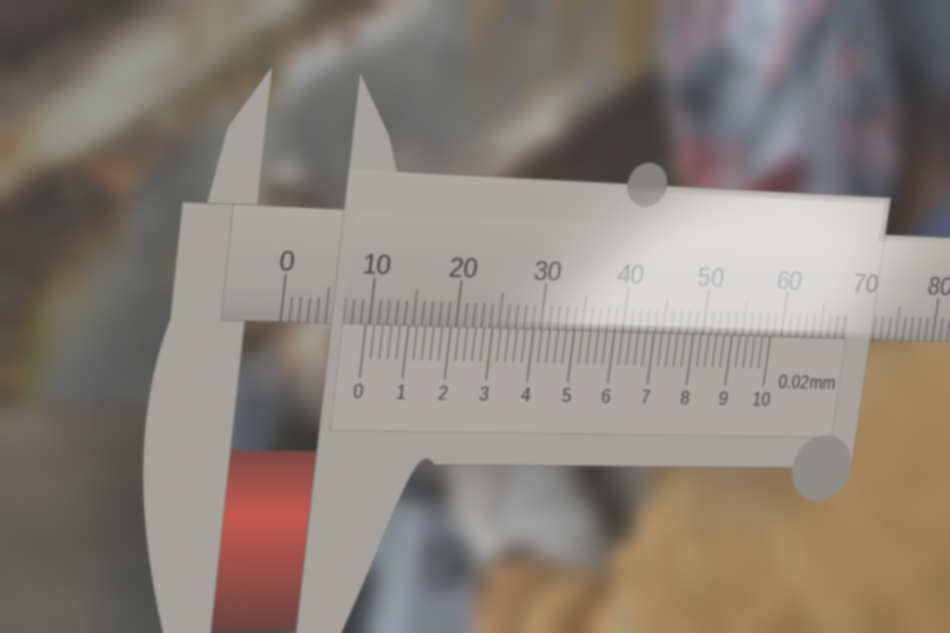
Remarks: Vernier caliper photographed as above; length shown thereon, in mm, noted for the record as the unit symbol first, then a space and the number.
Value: mm 9.6
